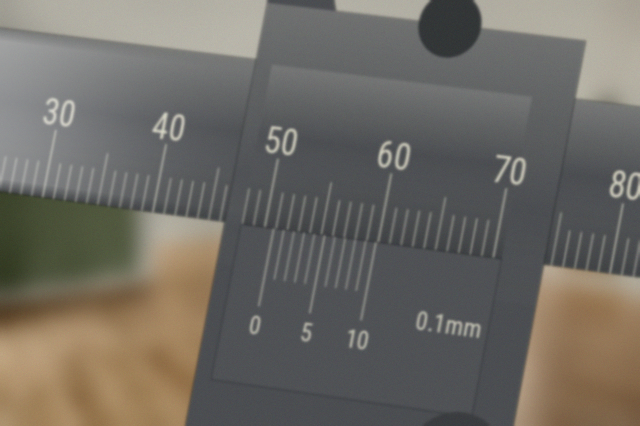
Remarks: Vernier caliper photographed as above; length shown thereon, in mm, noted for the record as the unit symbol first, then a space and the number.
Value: mm 50.8
